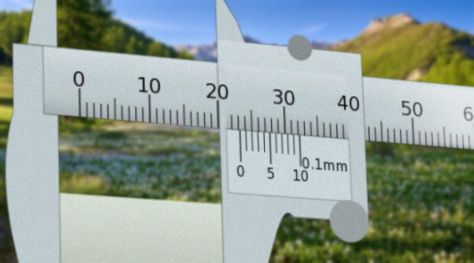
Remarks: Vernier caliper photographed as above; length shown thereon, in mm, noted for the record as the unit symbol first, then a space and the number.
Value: mm 23.2
